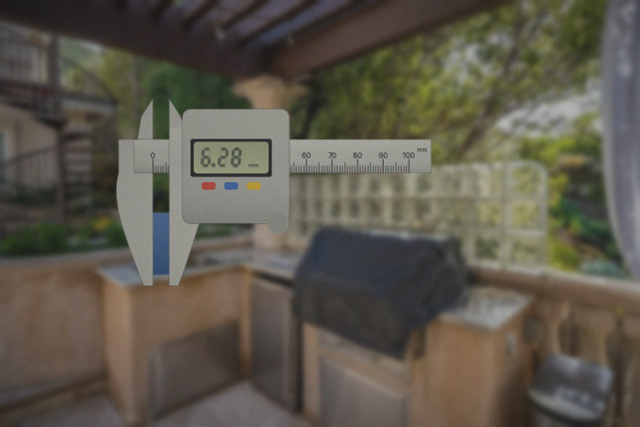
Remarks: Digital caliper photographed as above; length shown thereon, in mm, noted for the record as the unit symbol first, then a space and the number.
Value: mm 6.28
